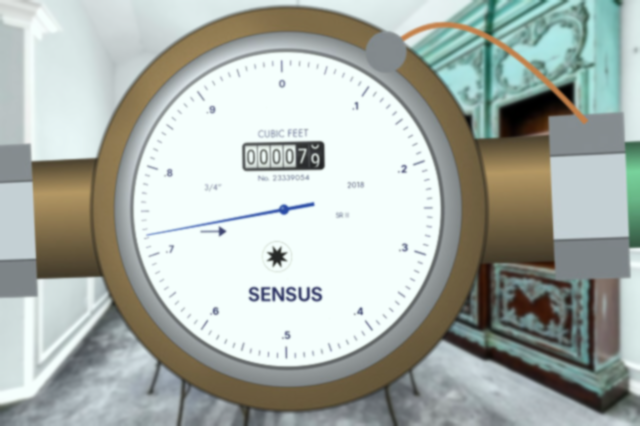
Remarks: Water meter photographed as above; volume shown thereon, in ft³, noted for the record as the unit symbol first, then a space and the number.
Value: ft³ 78.72
